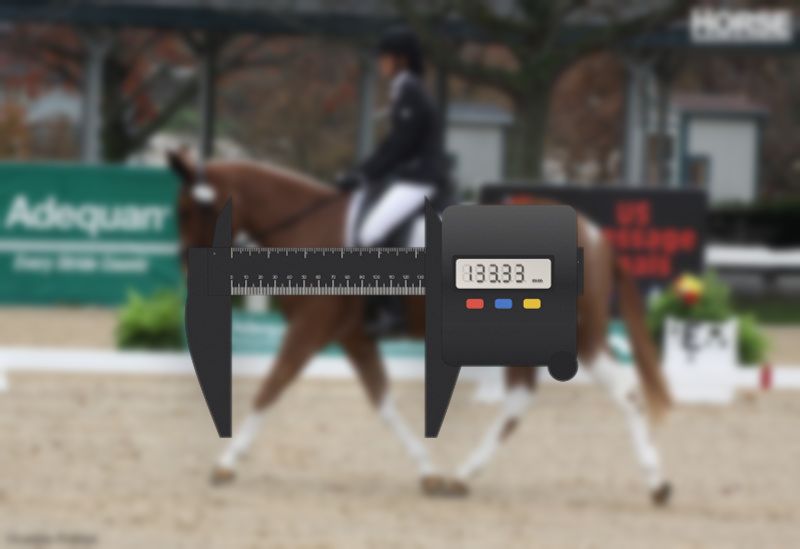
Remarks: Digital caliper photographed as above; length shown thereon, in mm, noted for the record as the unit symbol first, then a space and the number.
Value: mm 133.33
